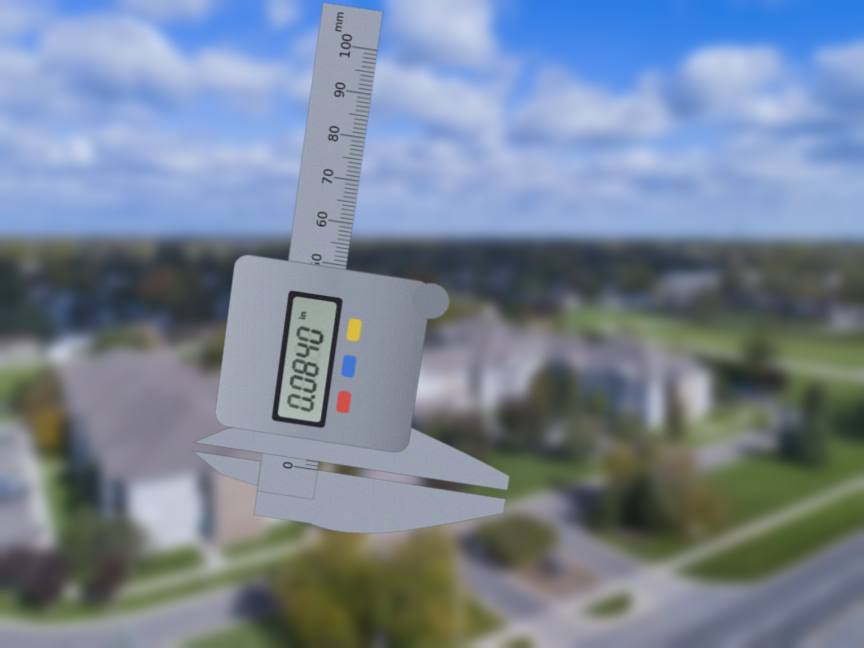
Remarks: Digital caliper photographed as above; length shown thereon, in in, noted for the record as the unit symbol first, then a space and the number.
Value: in 0.0840
